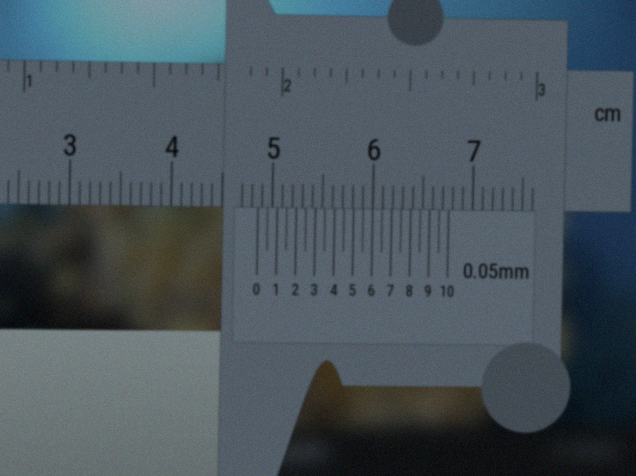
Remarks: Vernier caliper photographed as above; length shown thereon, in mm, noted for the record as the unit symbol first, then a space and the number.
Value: mm 48.6
